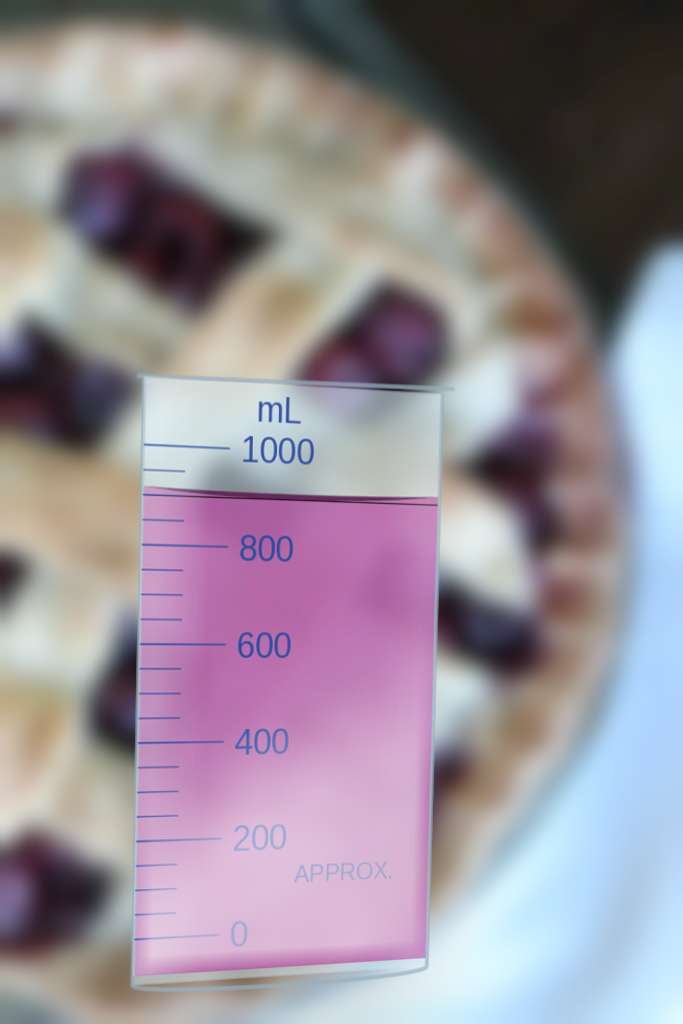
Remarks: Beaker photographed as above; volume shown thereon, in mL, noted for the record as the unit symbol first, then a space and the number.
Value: mL 900
